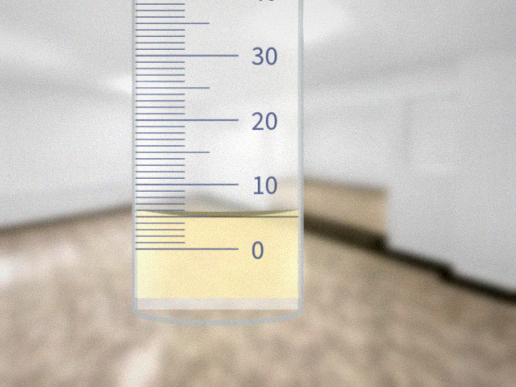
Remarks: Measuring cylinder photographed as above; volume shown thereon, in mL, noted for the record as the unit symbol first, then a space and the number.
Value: mL 5
